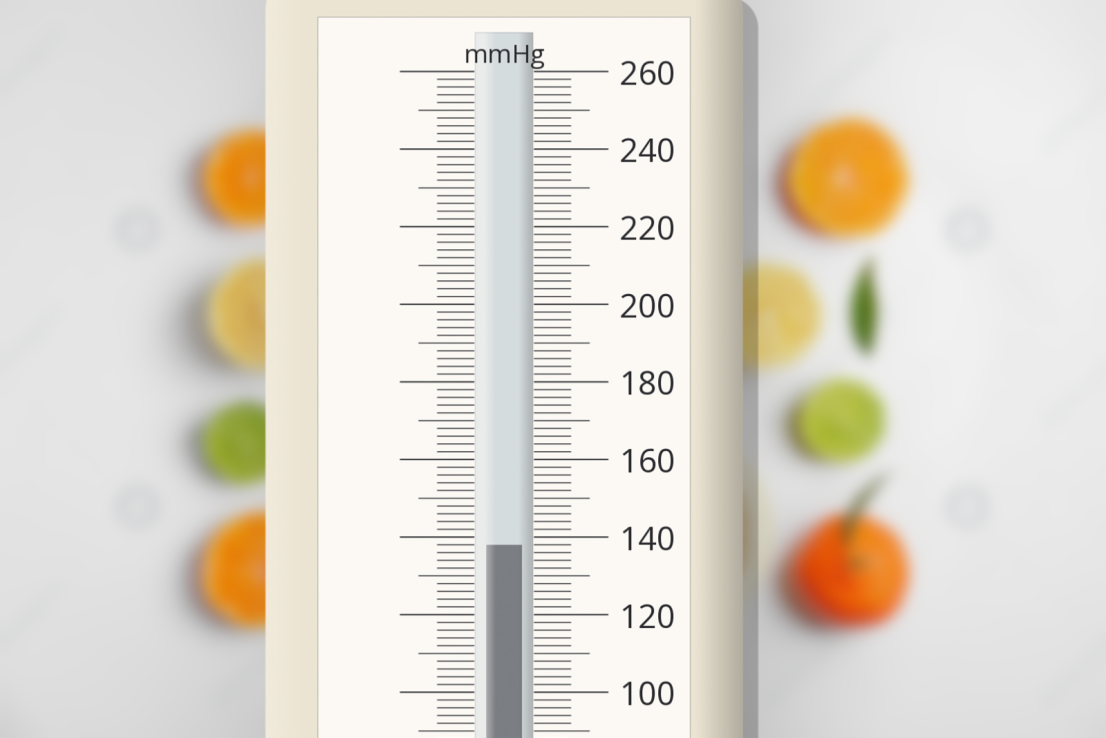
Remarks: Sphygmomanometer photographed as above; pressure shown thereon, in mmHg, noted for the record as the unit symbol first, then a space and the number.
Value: mmHg 138
